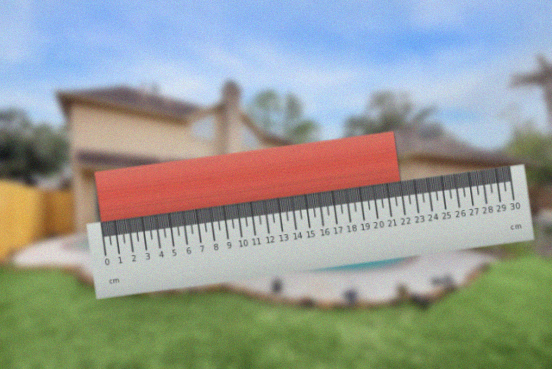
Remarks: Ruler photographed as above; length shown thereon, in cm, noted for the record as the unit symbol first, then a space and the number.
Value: cm 22
